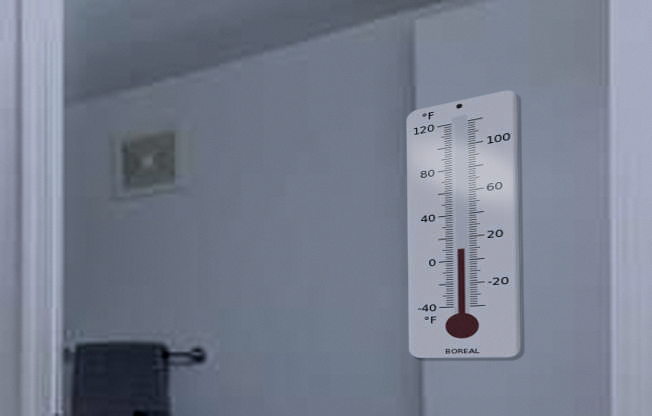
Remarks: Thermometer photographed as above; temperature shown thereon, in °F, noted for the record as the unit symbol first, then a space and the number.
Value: °F 10
